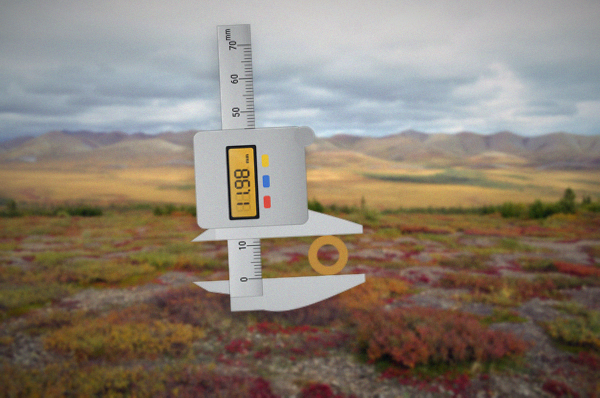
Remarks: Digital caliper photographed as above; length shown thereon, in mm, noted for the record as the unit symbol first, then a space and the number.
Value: mm 11.98
